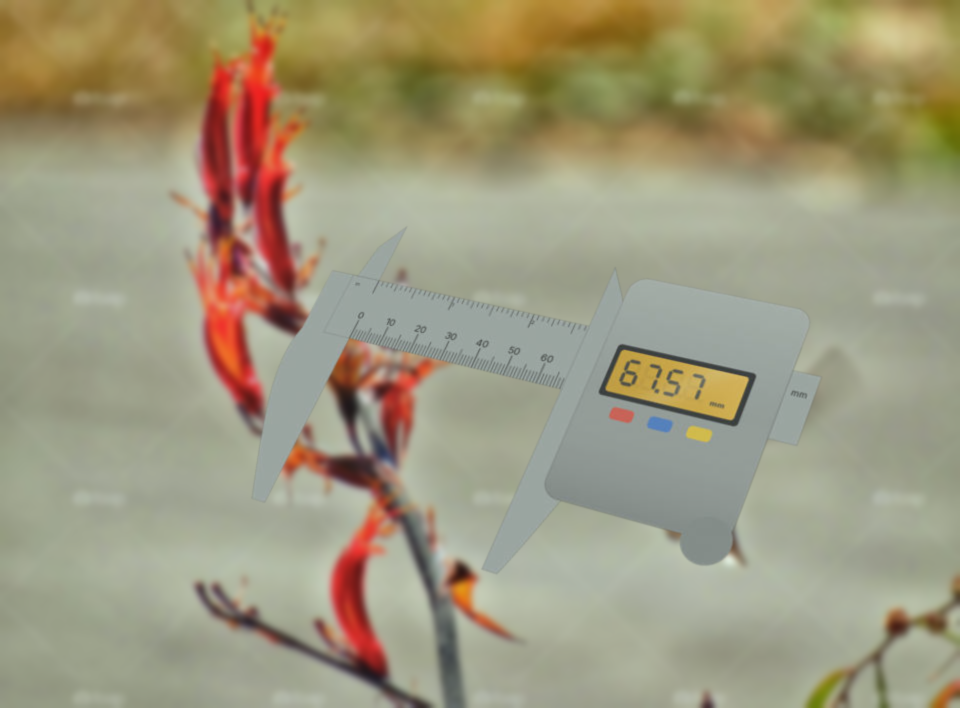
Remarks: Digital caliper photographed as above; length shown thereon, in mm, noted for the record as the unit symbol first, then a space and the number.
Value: mm 67.57
